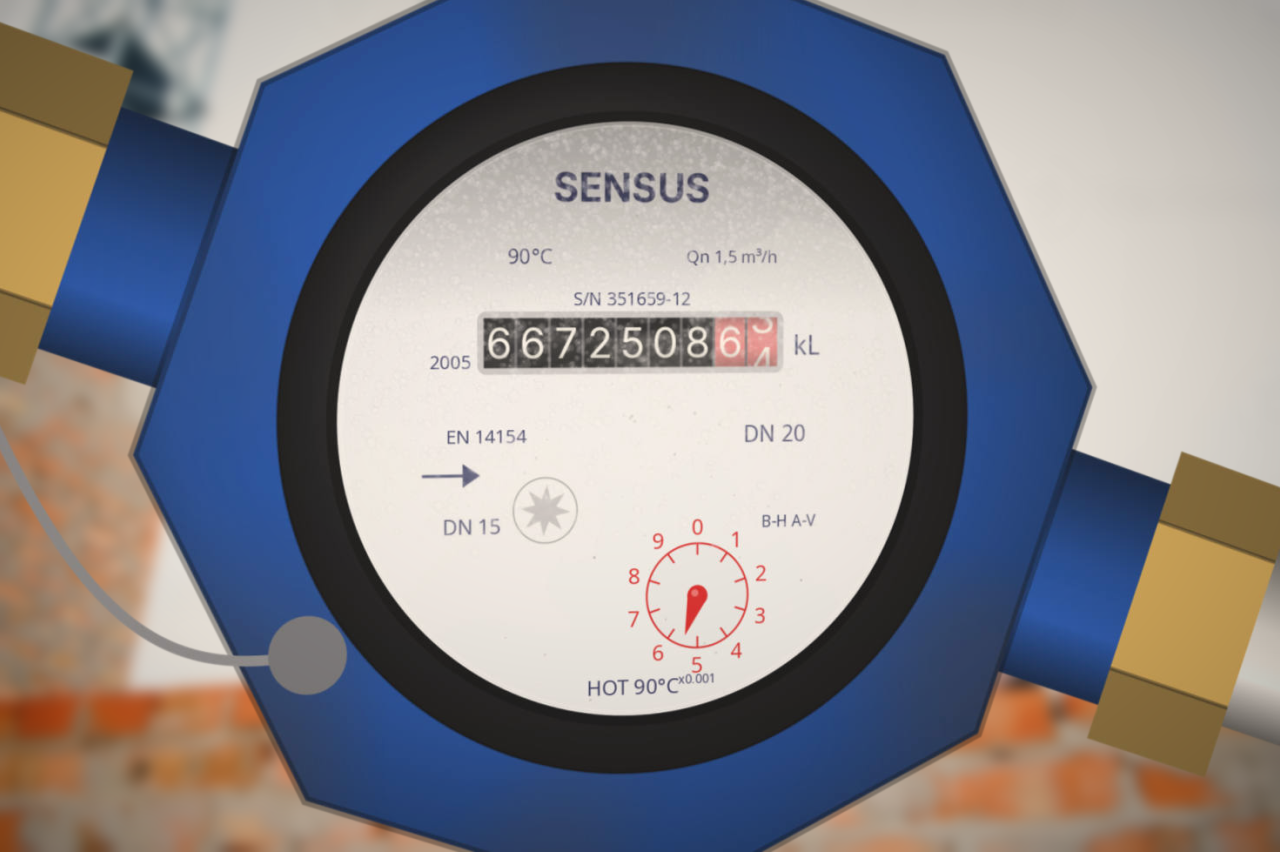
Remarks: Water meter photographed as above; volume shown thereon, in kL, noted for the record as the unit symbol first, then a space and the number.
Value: kL 6672508.635
